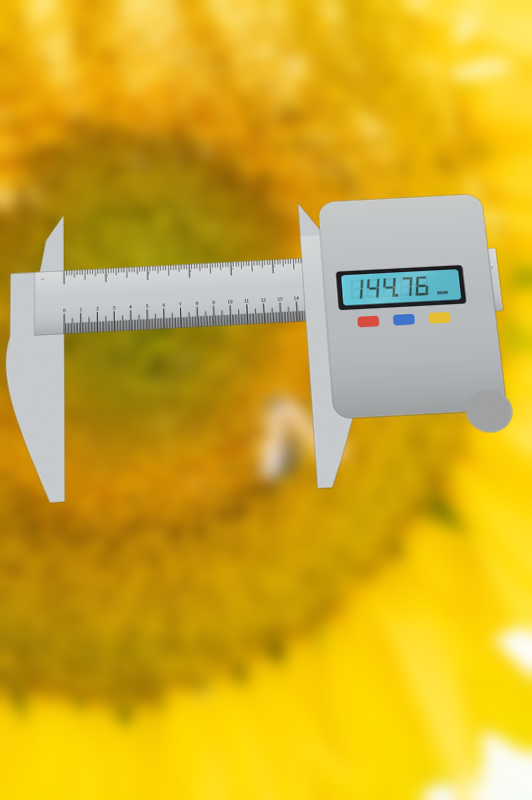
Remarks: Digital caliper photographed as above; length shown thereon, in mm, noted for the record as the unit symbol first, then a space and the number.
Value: mm 144.76
